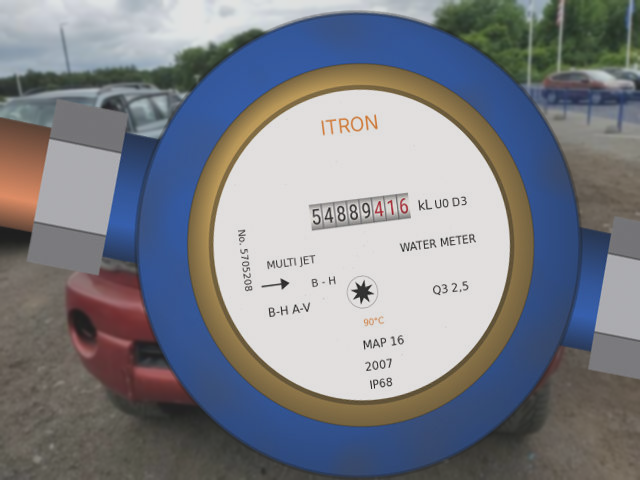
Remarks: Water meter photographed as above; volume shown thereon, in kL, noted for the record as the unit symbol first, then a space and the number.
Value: kL 54889.416
